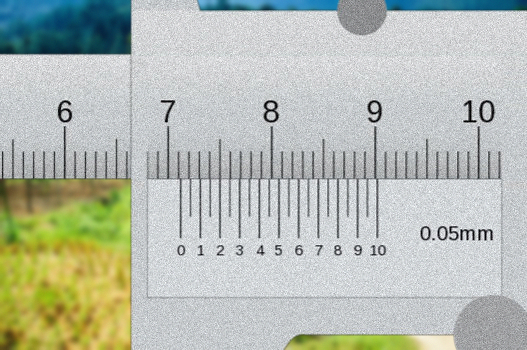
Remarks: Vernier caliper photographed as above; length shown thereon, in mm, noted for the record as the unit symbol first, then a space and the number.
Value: mm 71.2
